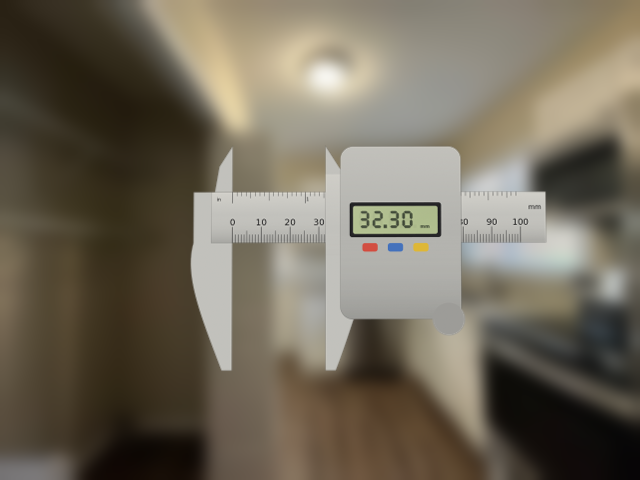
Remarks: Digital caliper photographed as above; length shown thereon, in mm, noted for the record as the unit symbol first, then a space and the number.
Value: mm 32.30
